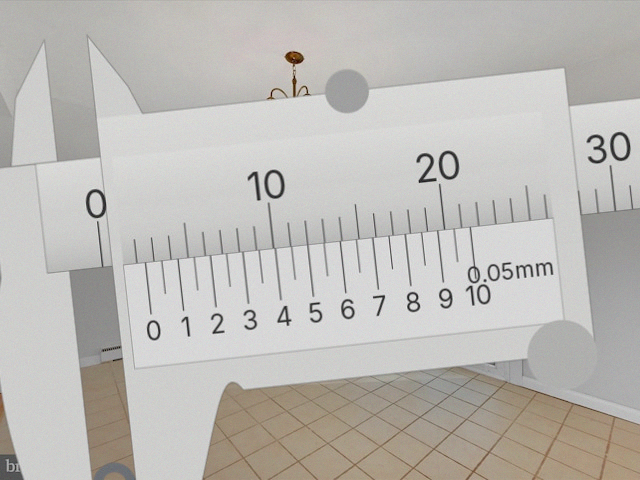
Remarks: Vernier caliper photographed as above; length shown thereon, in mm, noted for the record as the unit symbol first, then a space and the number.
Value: mm 2.5
